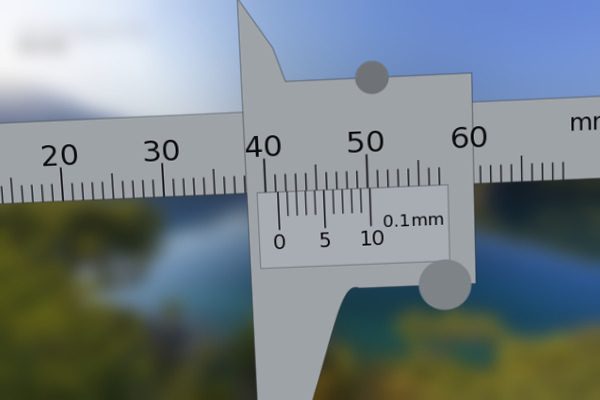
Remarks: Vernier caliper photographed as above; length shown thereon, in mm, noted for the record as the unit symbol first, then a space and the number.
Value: mm 41.2
